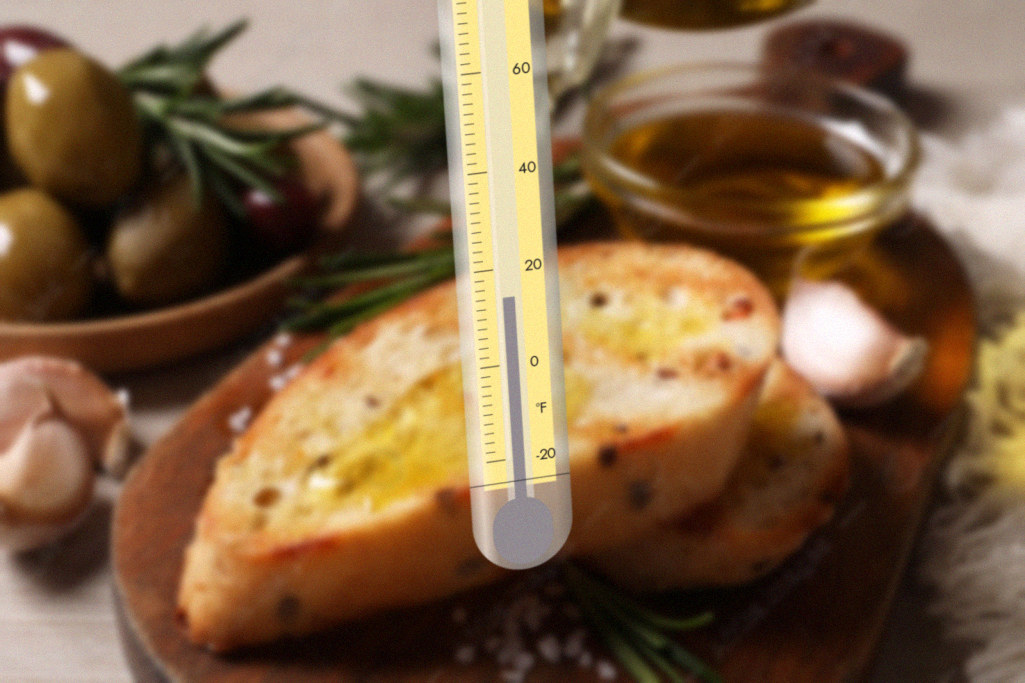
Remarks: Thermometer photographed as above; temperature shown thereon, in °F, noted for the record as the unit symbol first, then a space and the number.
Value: °F 14
